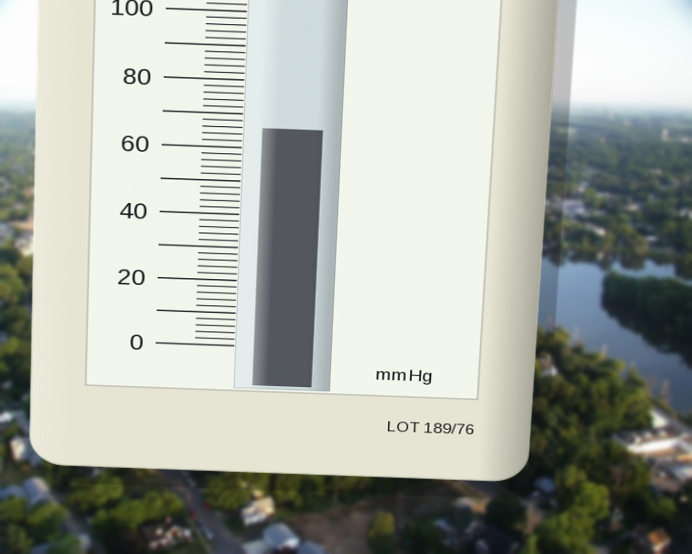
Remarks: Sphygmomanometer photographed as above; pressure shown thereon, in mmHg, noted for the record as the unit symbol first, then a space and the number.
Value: mmHg 66
